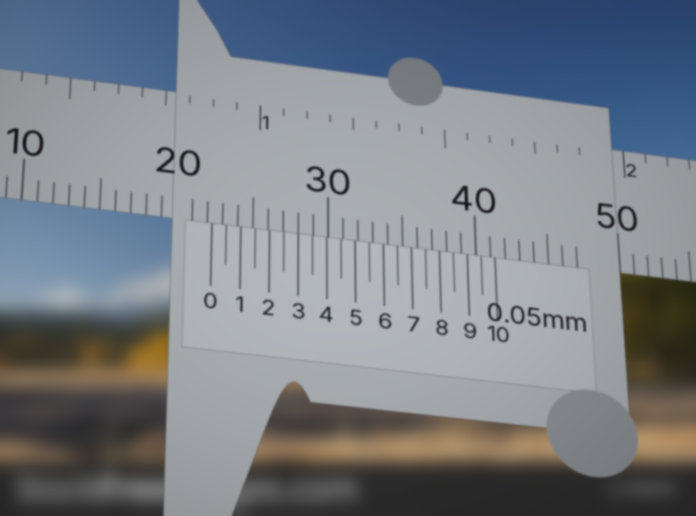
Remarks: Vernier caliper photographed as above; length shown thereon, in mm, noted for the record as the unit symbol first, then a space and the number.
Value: mm 22.3
